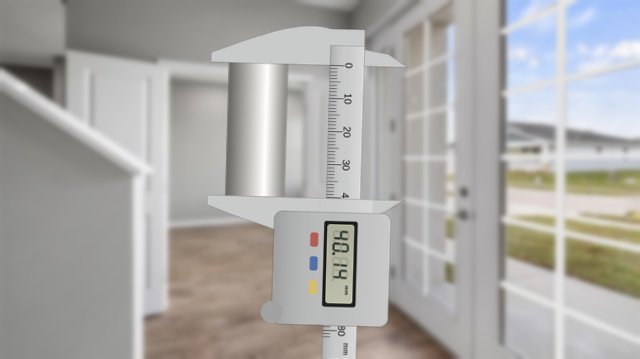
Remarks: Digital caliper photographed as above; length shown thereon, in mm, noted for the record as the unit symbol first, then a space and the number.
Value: mm 40.14
